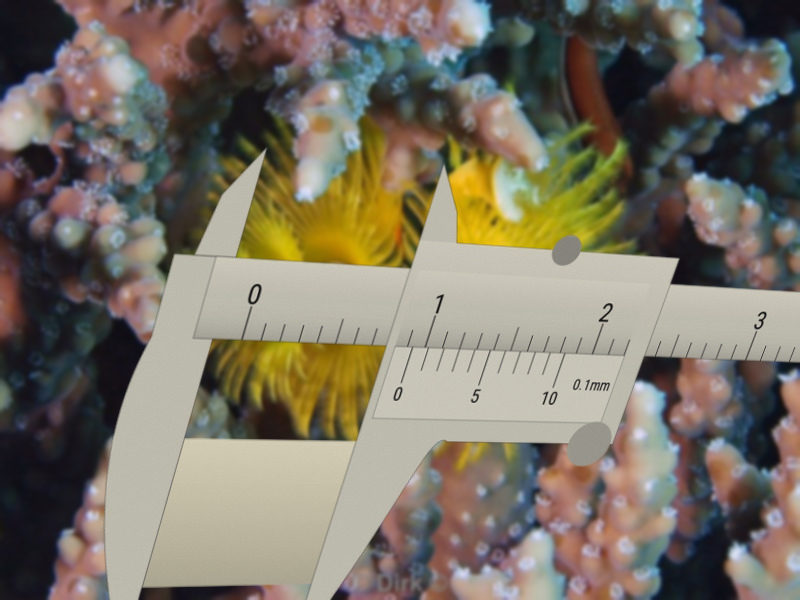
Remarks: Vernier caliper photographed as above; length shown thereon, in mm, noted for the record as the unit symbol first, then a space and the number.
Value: mm 9.3
